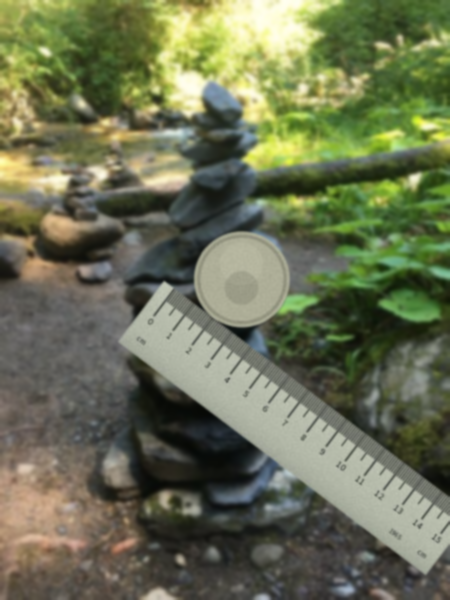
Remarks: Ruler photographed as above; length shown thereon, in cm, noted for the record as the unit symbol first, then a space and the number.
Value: cm 4
